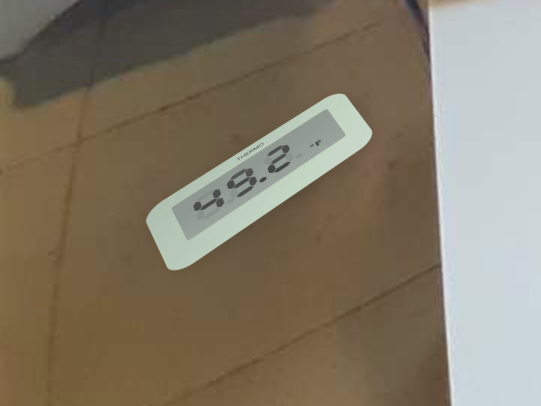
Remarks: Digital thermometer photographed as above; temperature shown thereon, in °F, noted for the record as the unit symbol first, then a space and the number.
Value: °F 49.2
